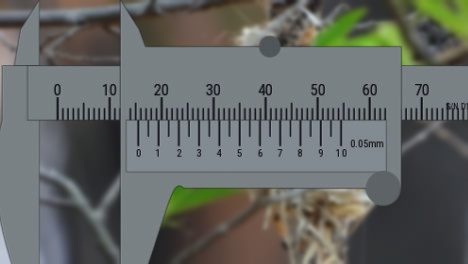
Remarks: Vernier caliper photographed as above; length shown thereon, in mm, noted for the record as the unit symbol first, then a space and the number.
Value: mm 15.5
